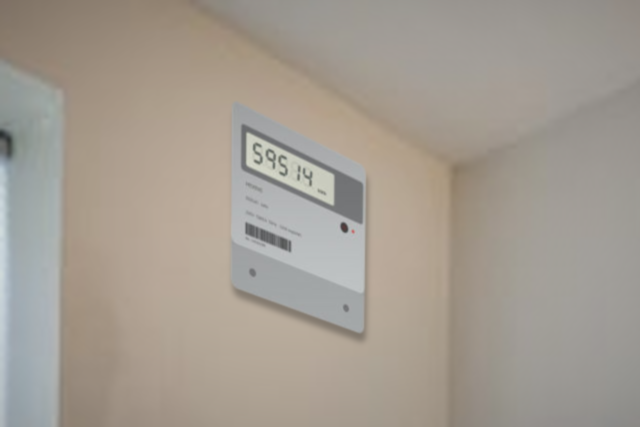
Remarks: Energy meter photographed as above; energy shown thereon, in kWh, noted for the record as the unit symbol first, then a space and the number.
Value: kWh 59514
